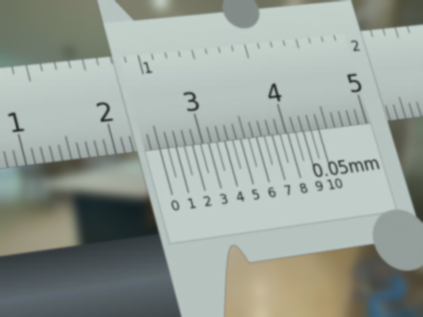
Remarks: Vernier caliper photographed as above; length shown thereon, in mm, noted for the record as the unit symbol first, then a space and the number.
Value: mm 25.0
